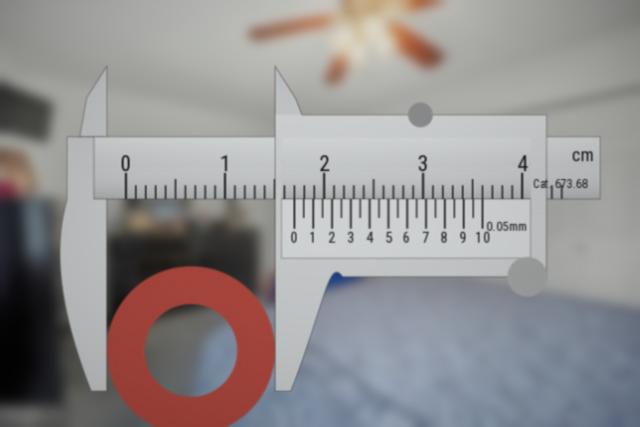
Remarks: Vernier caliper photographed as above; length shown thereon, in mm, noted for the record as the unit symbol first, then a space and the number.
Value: mm 17.0
